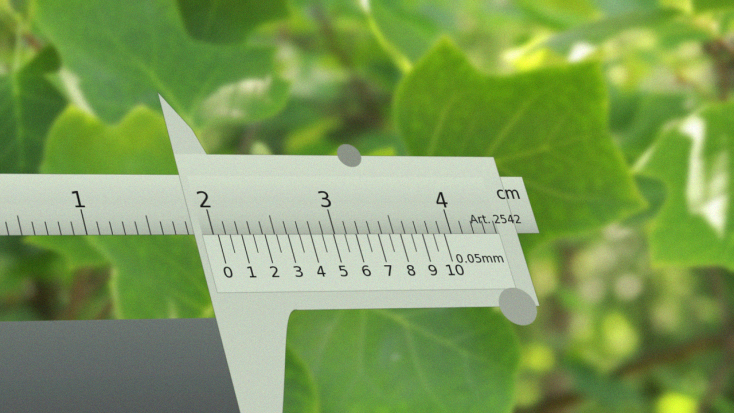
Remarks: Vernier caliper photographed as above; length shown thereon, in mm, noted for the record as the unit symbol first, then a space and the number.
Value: mm 20.4
